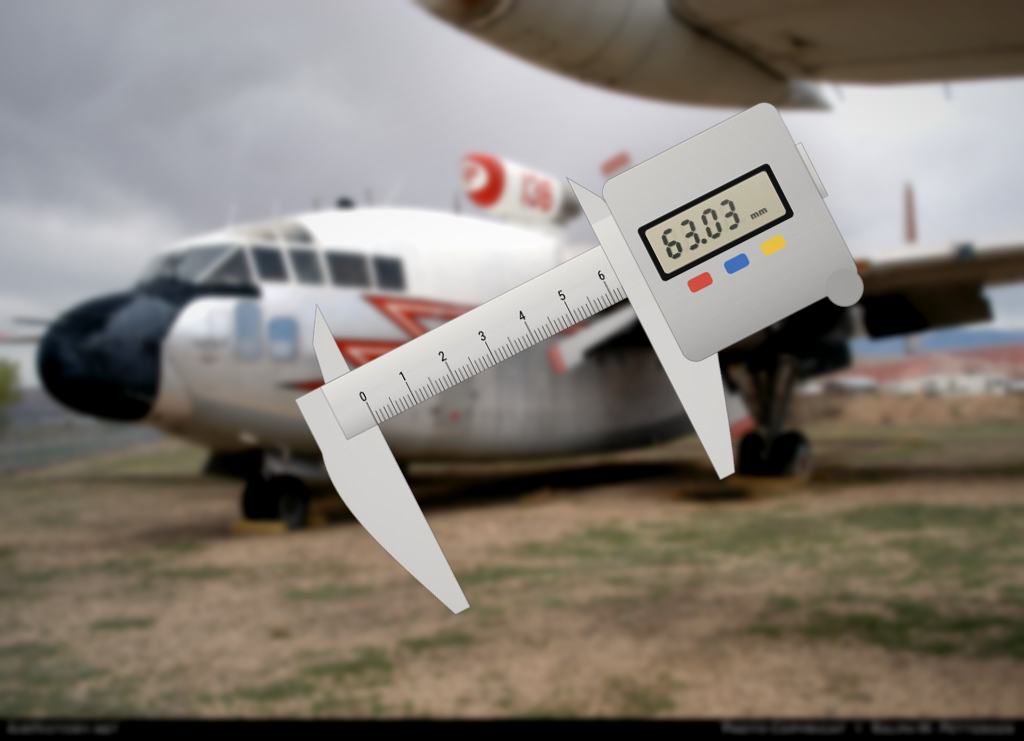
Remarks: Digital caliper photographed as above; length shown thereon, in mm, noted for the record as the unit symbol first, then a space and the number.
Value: mm 63.03
